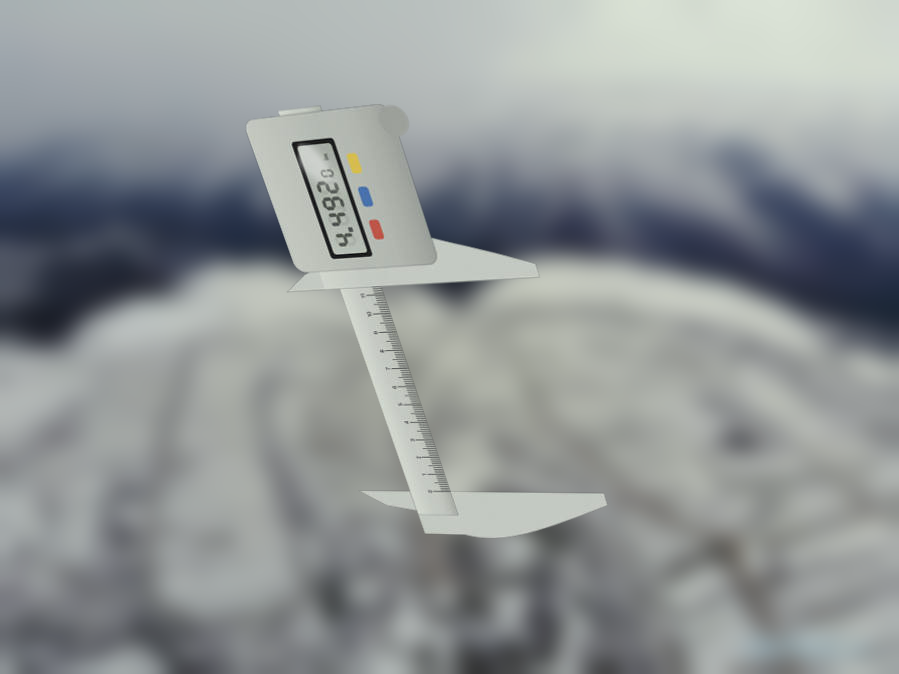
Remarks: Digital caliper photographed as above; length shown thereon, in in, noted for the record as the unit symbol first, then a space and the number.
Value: in 4.4920
